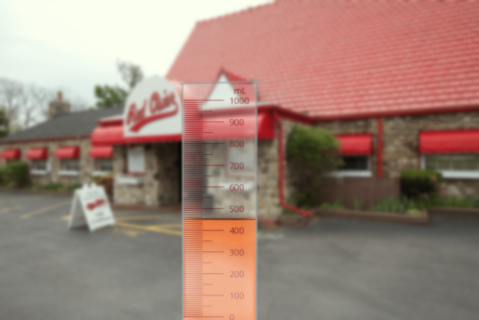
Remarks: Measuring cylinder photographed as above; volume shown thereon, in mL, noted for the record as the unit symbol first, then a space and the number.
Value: mL 450
